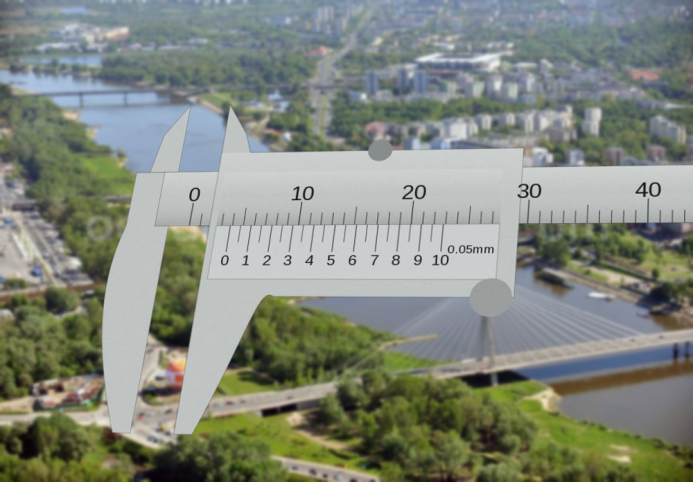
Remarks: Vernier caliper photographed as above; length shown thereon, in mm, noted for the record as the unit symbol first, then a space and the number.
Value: mm 3.8
